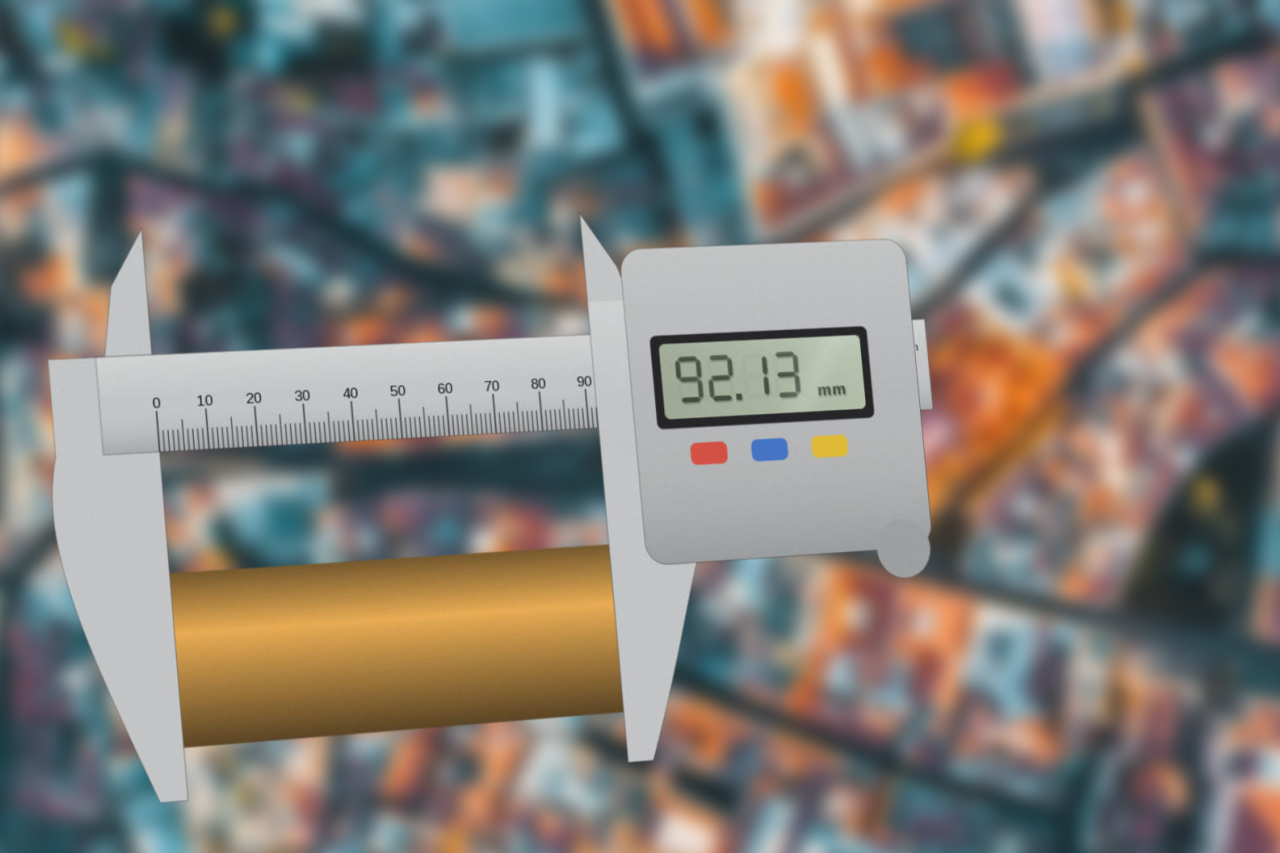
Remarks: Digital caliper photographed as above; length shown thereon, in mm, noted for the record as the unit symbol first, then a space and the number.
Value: mm 92.13
